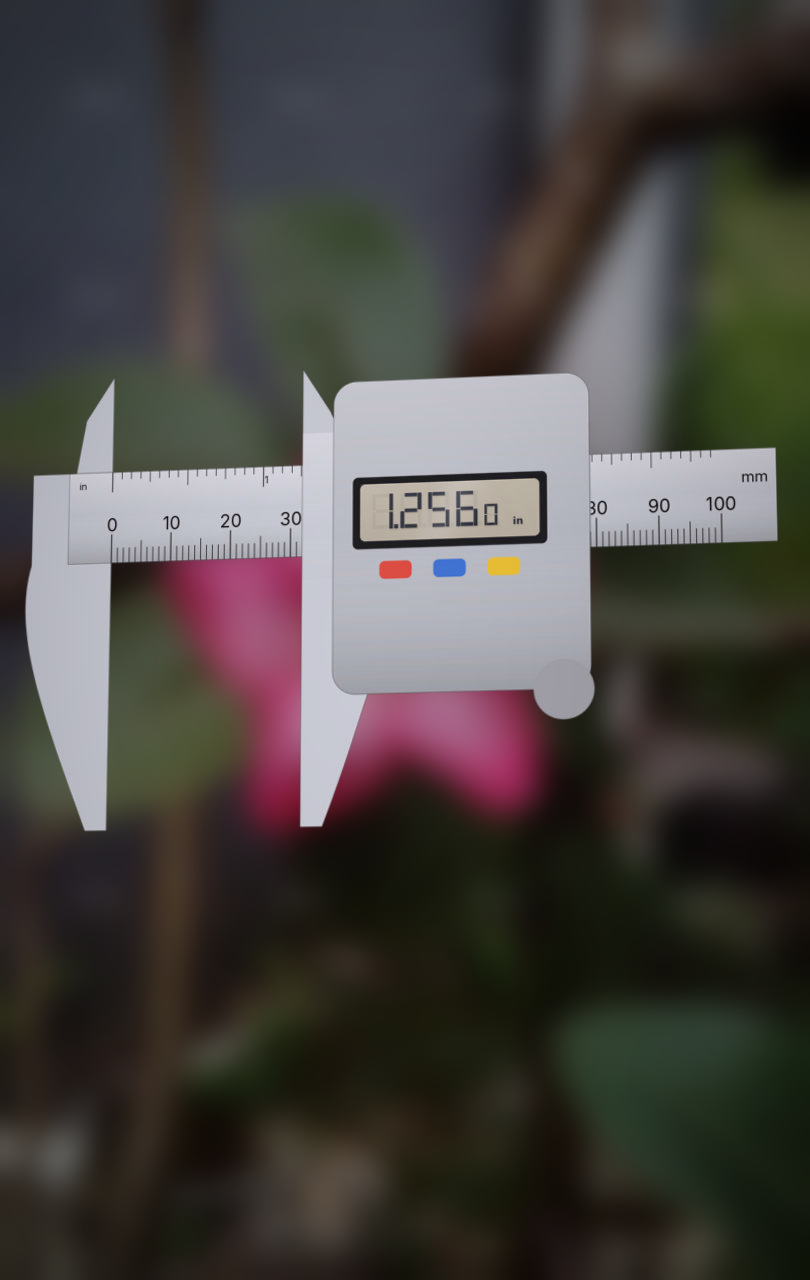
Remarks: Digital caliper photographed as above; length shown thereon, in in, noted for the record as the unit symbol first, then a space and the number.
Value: in 1.2560
